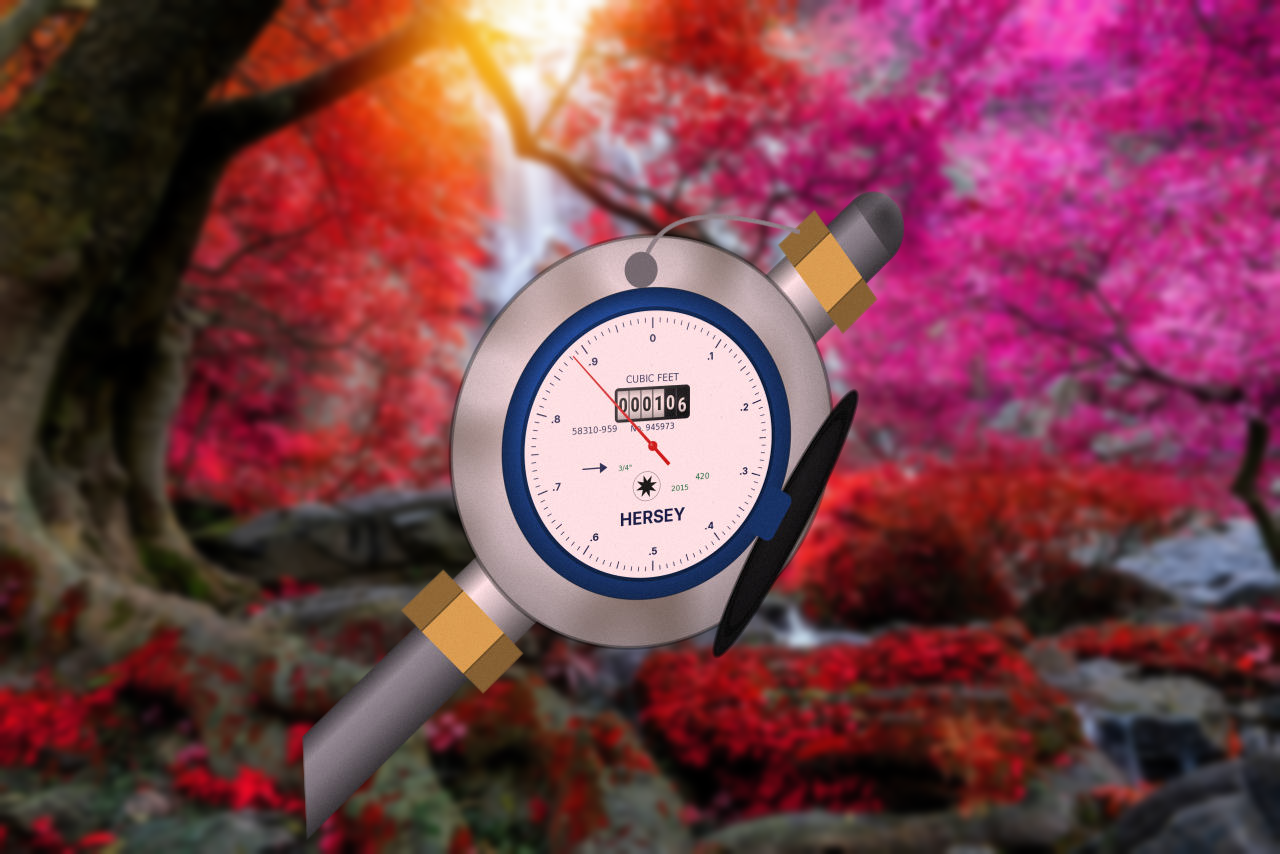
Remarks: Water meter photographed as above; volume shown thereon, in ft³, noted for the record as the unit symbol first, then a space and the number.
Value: ft³ 105.88
